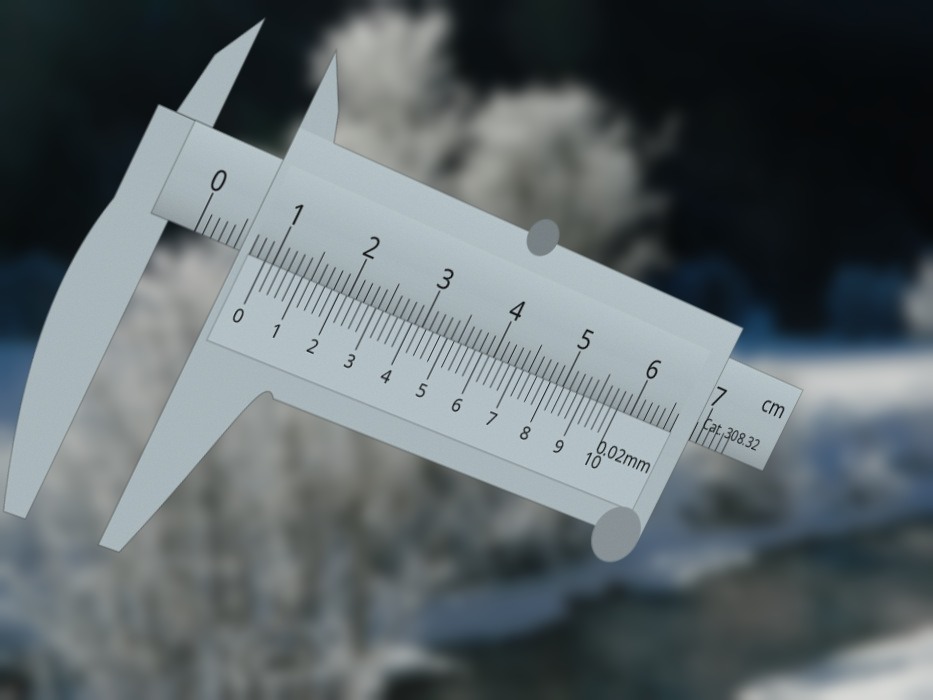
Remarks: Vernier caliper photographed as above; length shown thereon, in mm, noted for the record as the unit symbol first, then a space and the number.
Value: mm 9.0
